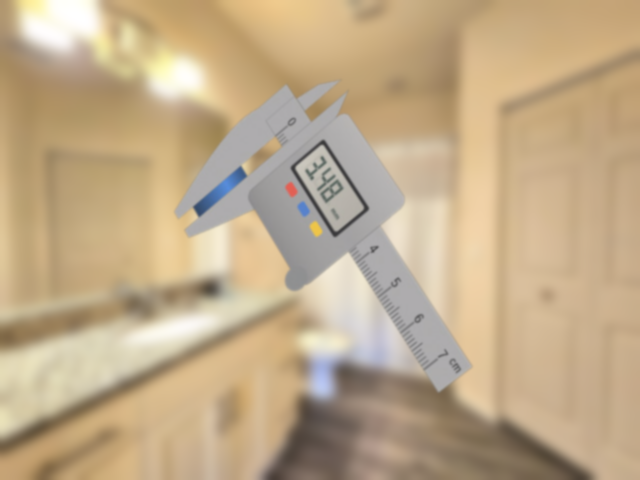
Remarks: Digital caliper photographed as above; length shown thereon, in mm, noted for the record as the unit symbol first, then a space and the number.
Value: mm 3.48
